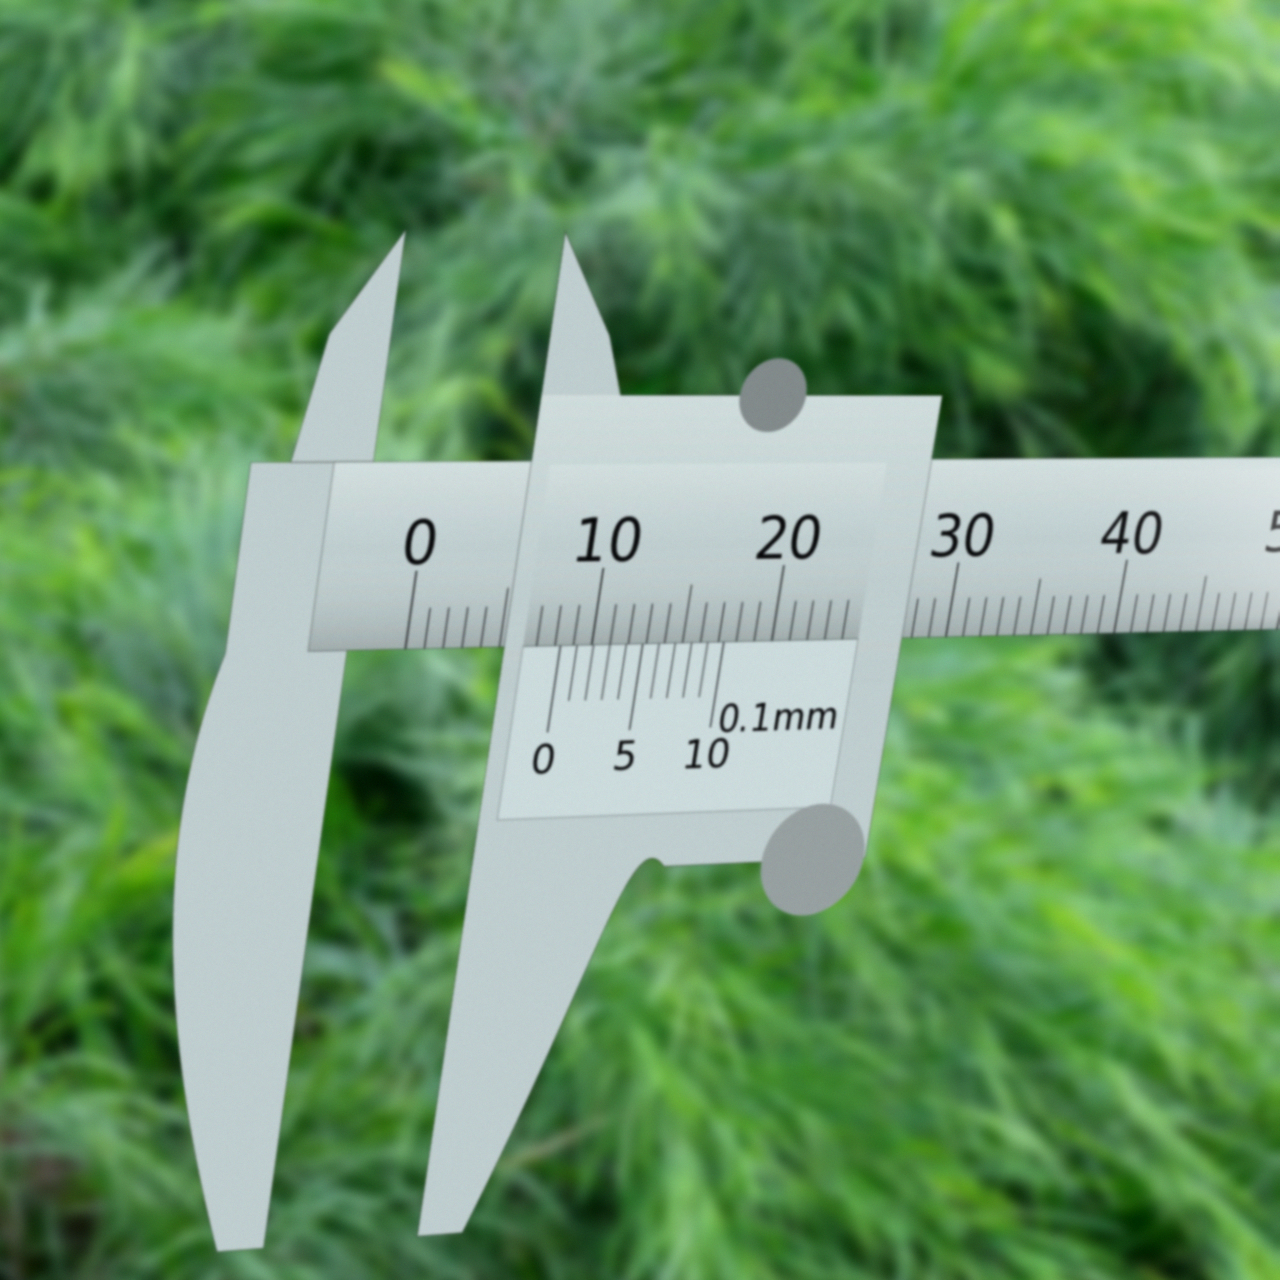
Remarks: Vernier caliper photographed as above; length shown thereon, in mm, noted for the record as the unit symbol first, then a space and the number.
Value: mm 8.3
